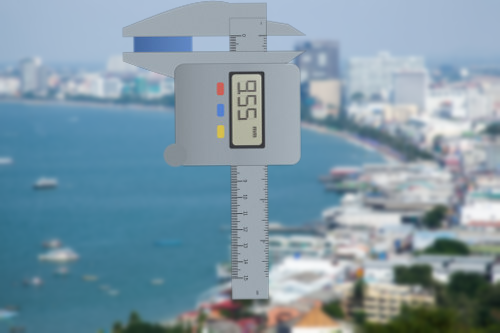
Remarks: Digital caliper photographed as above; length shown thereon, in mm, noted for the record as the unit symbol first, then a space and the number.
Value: mm 9.55
